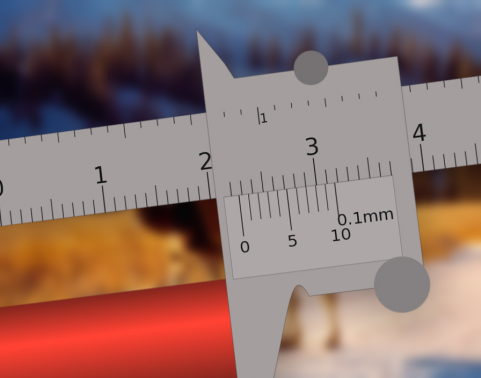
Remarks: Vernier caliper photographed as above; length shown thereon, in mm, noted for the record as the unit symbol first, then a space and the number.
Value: mm 22.7
